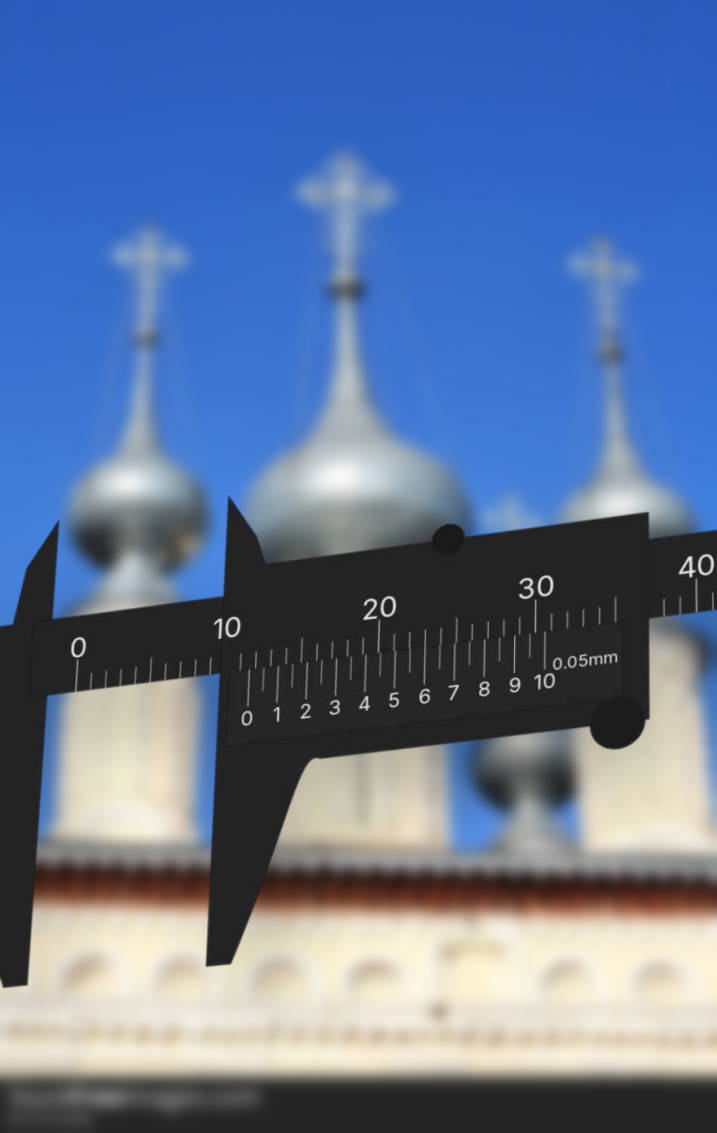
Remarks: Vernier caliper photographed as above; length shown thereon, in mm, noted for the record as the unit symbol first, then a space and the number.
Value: mm 11.6
